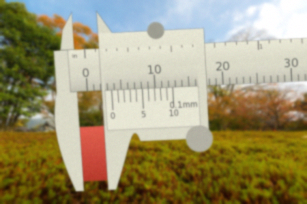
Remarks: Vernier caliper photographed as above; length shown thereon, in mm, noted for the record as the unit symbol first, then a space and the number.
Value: mm 3.6
